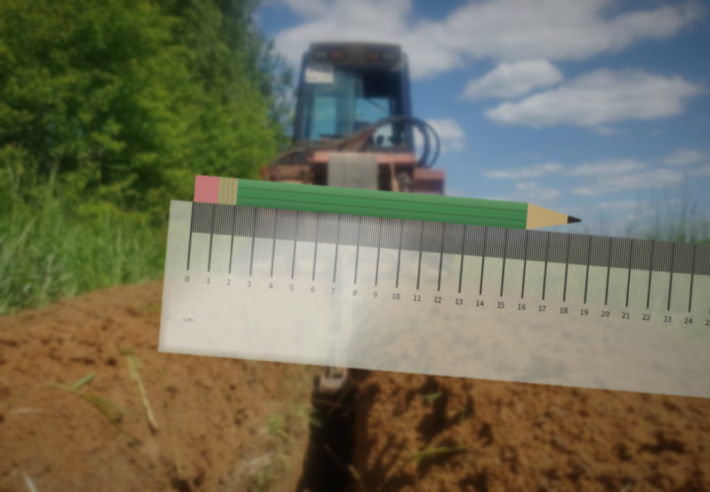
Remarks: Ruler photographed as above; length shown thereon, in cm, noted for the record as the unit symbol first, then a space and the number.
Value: cm 18.5
